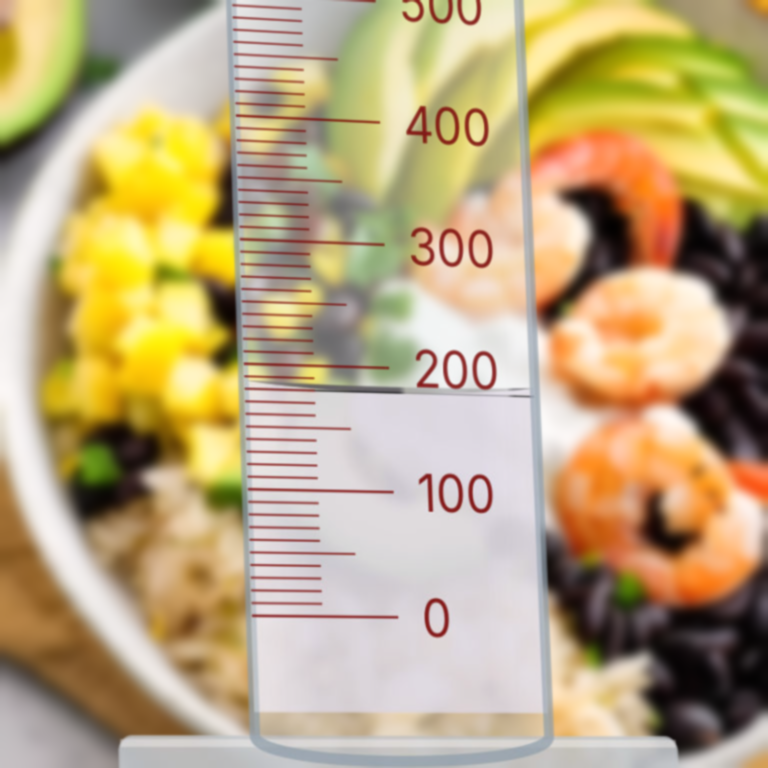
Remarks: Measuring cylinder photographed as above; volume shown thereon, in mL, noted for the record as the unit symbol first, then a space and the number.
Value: mL 180
